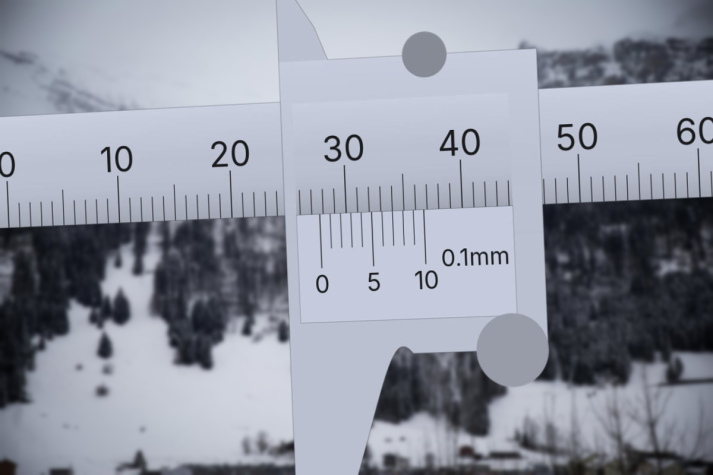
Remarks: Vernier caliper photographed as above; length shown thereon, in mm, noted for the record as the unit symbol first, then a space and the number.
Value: mm 27.7
